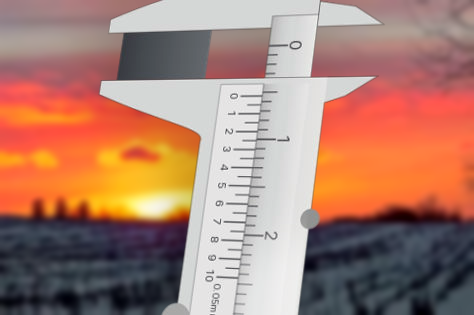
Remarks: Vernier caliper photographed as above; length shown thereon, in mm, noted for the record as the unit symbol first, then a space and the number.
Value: mm 5.4
